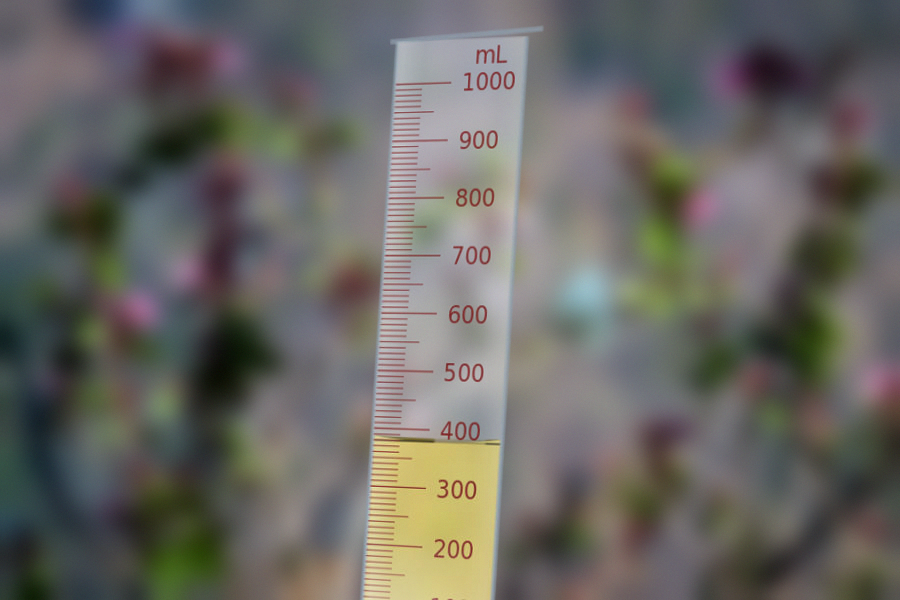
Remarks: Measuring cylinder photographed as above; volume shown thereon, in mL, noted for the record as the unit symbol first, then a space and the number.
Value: mL 380
